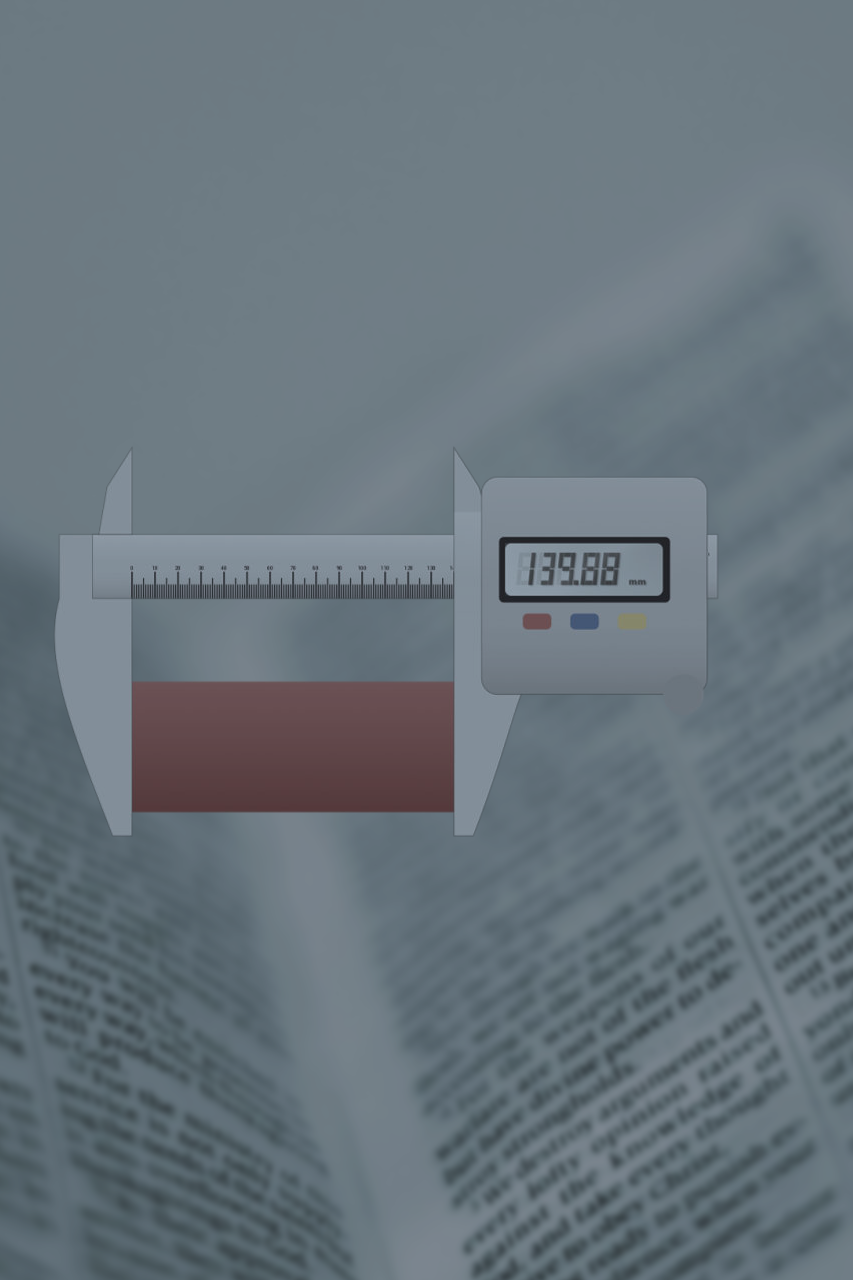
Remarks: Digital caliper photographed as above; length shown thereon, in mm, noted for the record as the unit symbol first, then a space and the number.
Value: mm 139.88
